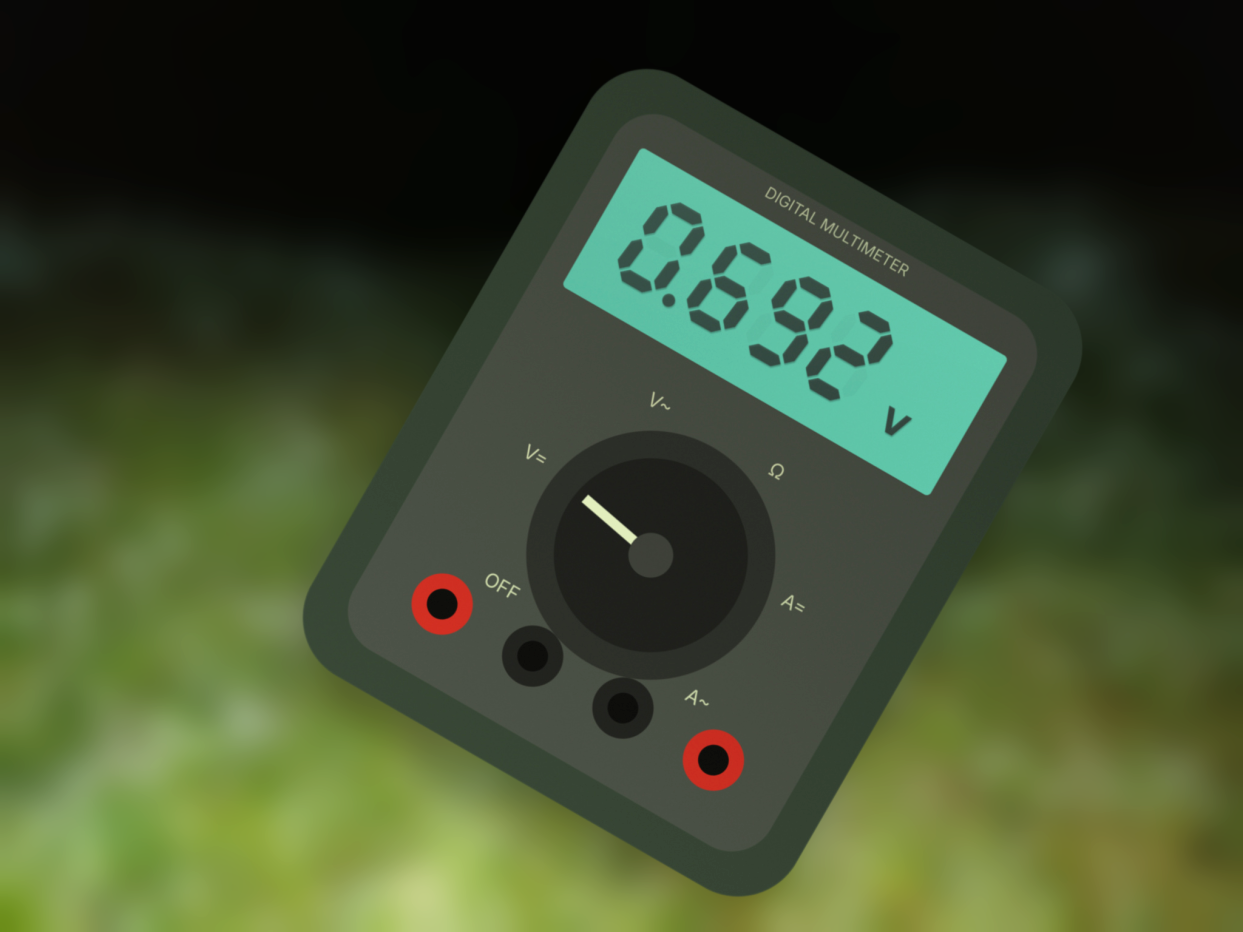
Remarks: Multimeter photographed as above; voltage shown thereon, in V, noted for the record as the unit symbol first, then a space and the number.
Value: V 0.692
